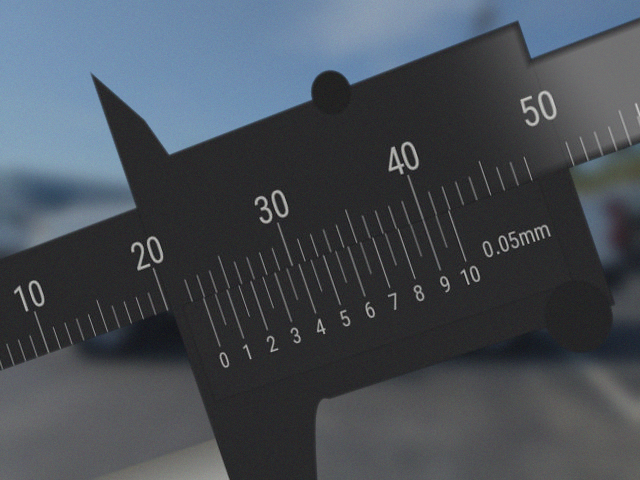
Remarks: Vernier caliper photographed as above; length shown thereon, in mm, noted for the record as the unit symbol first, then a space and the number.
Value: mm 22.9
